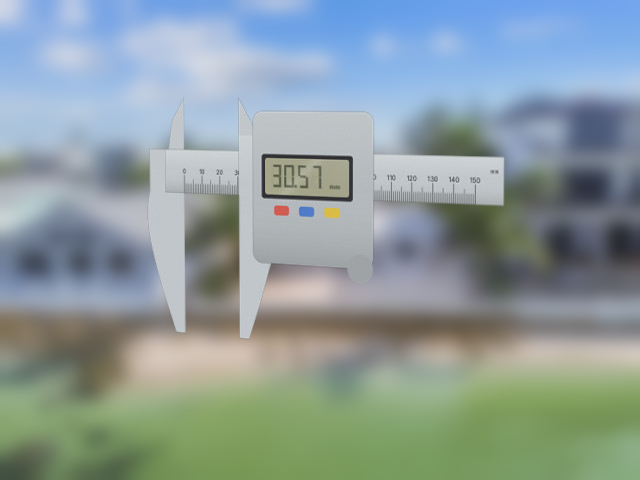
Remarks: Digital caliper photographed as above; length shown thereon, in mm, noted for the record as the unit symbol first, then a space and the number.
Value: mm 30.57
